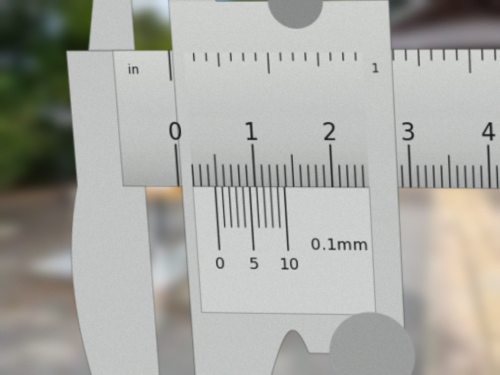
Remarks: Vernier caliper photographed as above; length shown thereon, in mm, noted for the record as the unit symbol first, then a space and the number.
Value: mm 4.8
